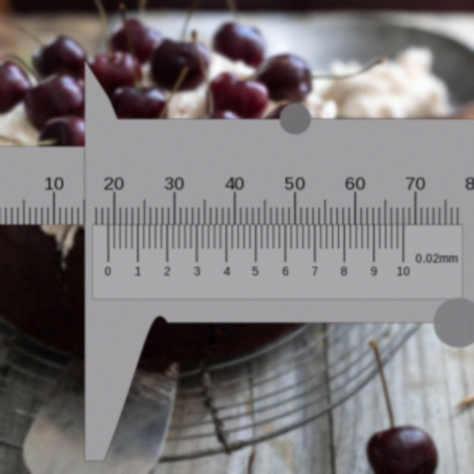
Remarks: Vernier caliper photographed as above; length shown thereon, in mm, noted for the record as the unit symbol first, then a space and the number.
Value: mm 19.0
